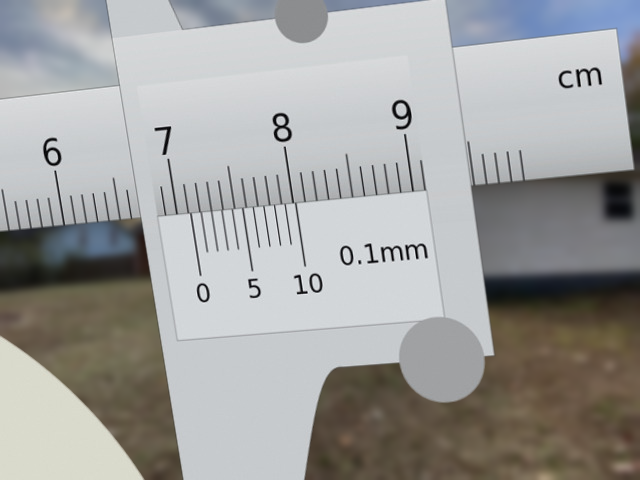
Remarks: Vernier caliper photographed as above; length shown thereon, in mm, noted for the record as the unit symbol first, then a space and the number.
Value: mm 71.2
